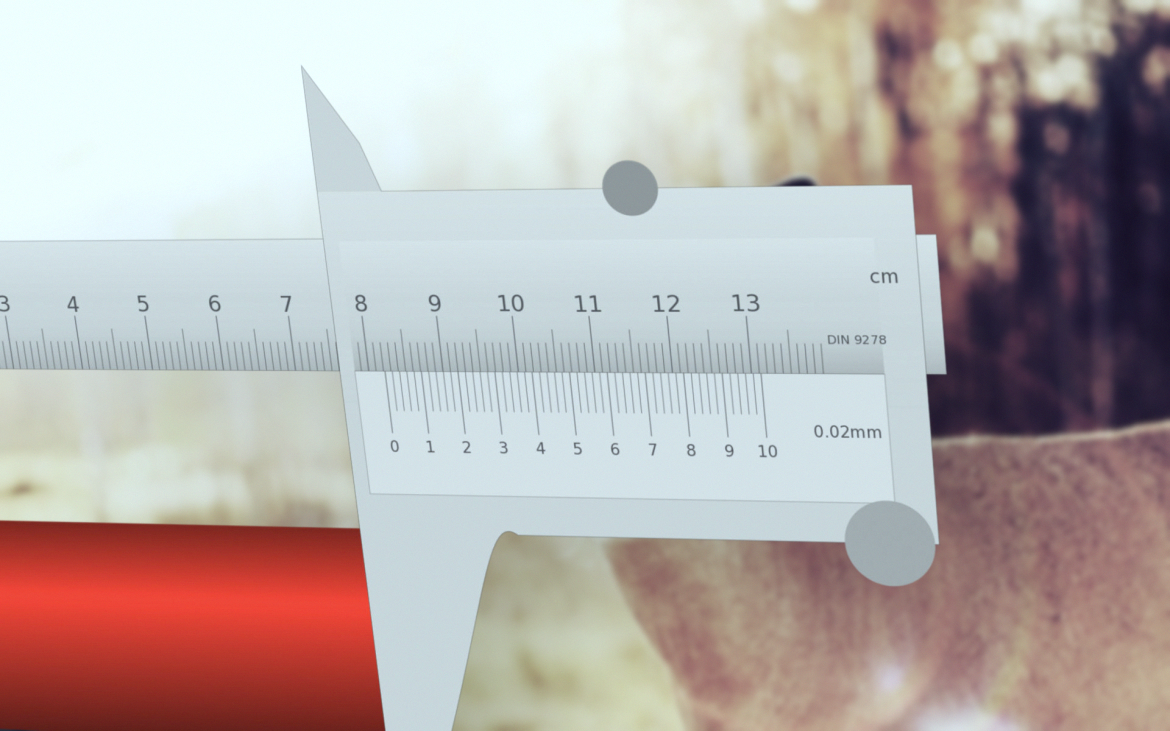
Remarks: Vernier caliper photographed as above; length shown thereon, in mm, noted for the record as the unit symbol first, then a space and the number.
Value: mm 82.2
